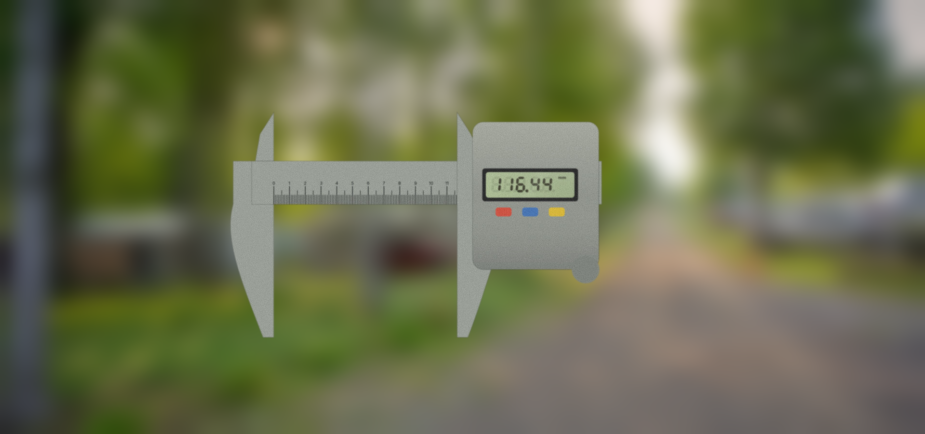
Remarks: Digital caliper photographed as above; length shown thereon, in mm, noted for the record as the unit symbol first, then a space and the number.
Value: mm 116.44
